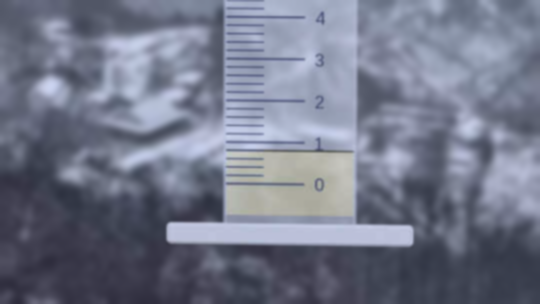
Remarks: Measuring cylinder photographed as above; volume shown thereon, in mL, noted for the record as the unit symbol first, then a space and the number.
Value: mL 0.8
